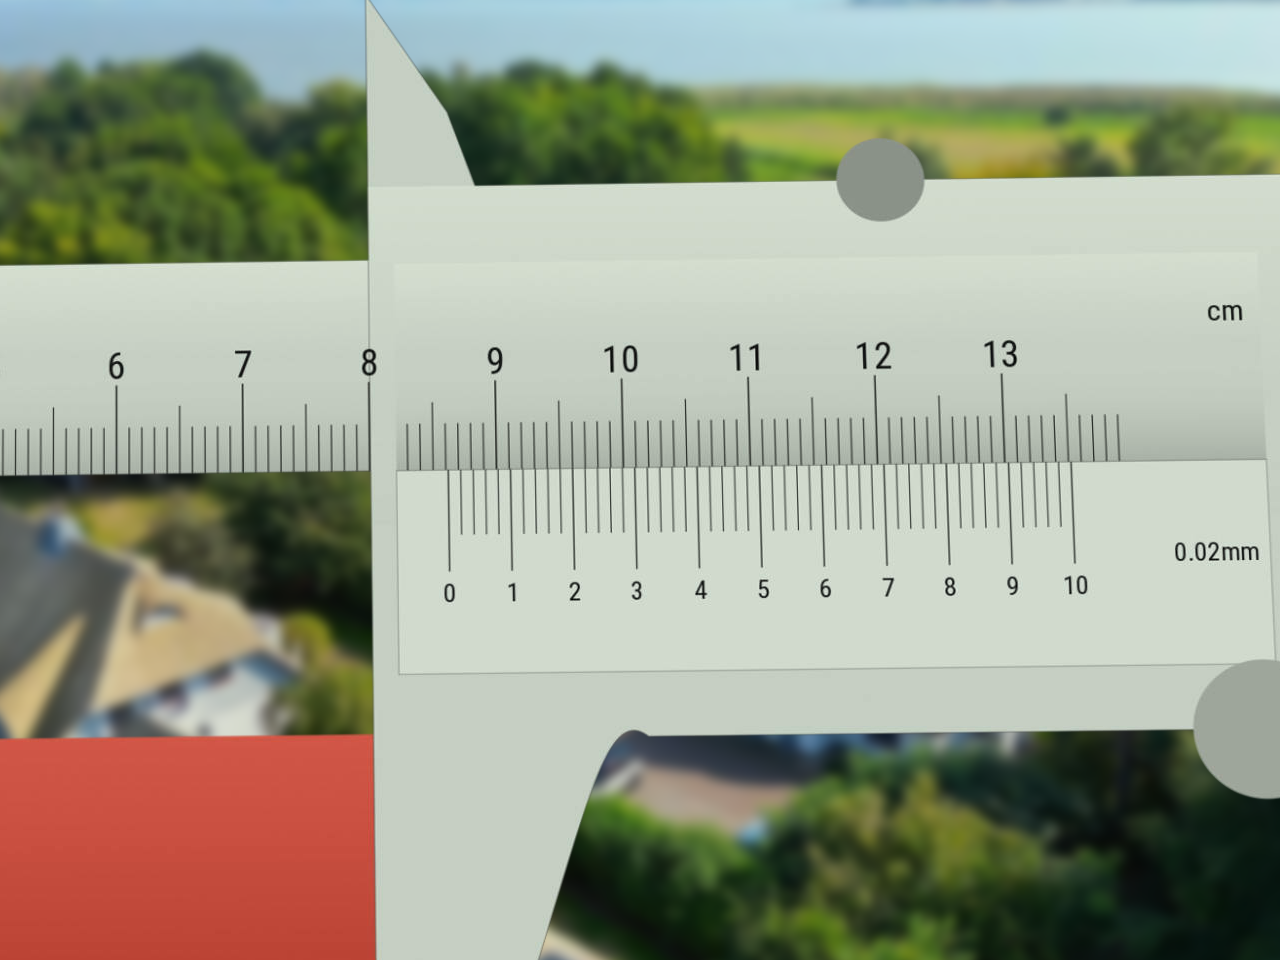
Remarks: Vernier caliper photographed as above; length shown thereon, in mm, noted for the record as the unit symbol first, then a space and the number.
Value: mm 86.2
